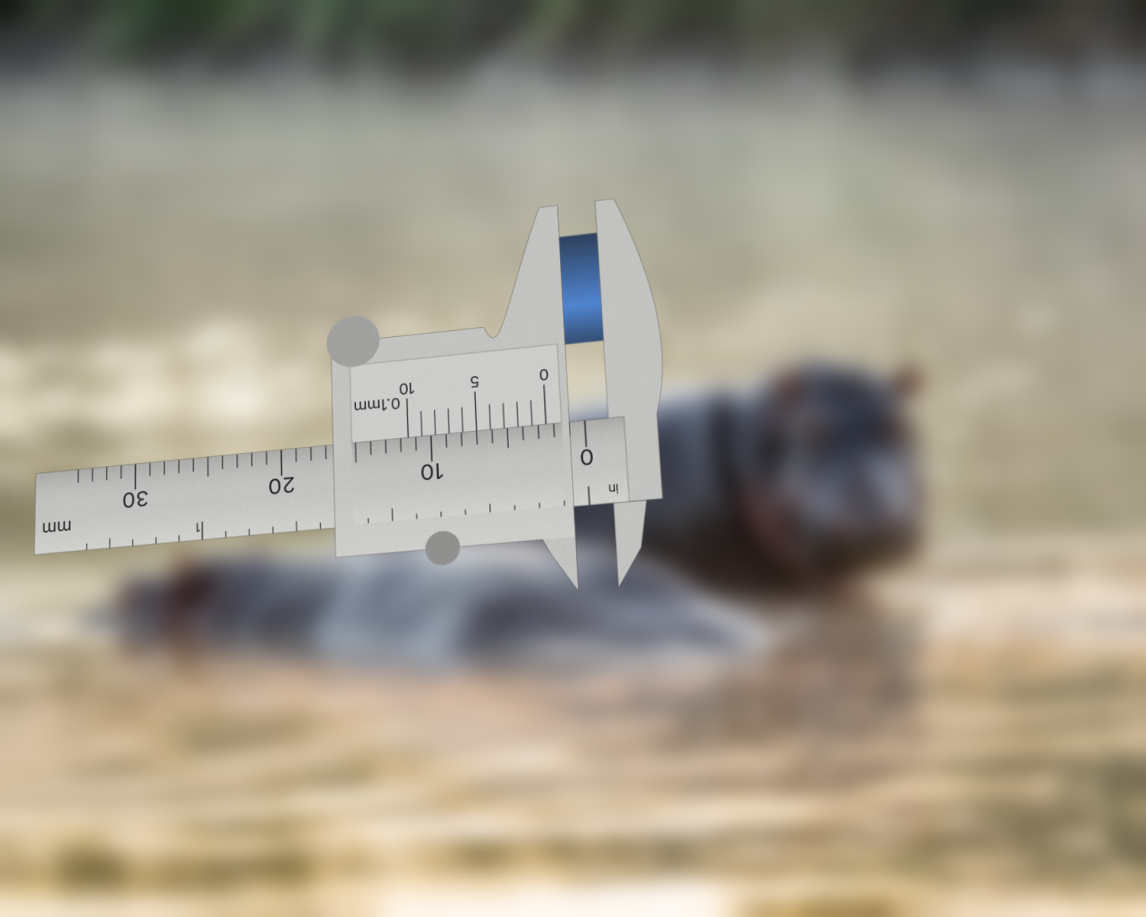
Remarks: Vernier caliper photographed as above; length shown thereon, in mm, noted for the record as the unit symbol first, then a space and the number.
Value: mm 2.5
